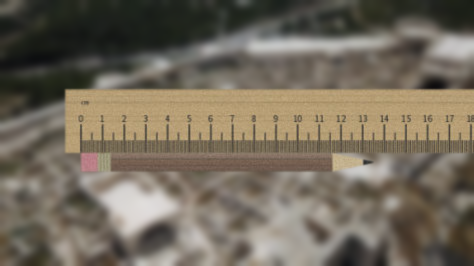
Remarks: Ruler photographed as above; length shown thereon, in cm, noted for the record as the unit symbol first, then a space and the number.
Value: cm 13.5
